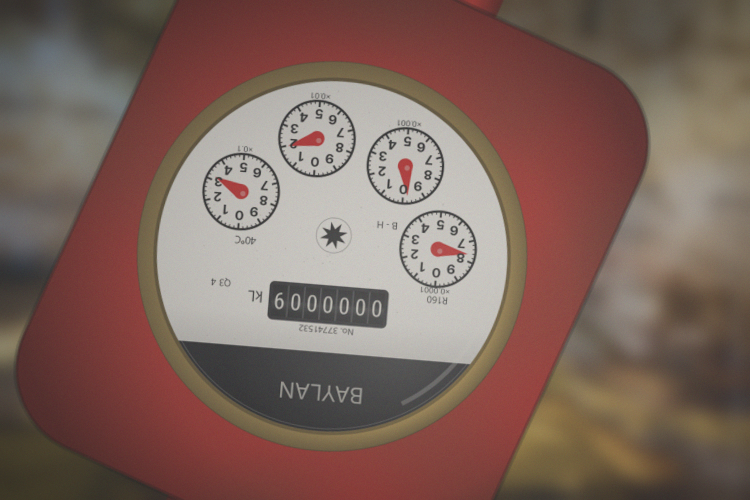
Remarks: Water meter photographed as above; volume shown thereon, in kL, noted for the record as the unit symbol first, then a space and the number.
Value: kL 9.3197
